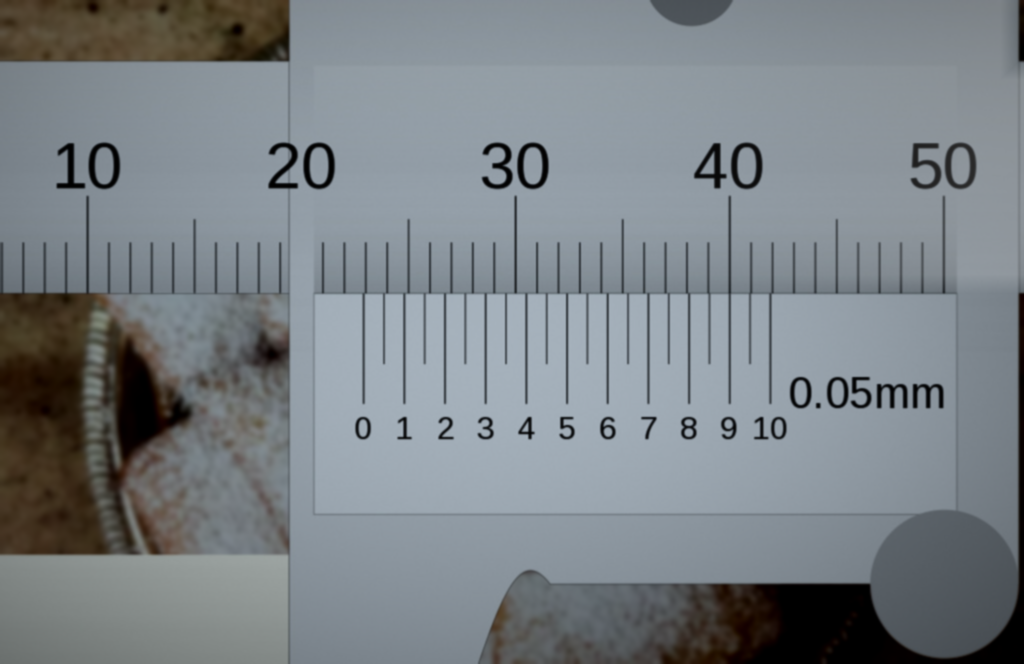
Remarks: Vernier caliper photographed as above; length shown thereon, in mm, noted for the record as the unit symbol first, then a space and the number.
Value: mm 22.9
